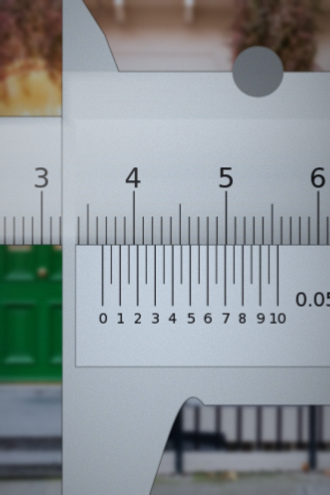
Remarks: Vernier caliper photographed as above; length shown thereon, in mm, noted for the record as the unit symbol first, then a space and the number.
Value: mm 36.6
